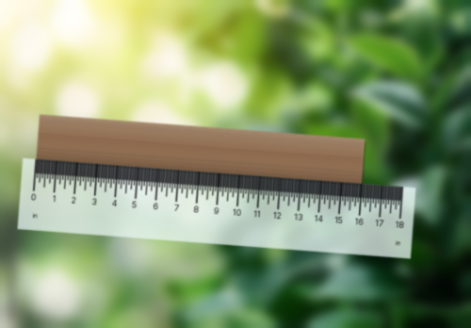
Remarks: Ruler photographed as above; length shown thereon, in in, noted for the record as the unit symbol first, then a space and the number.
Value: in 16
